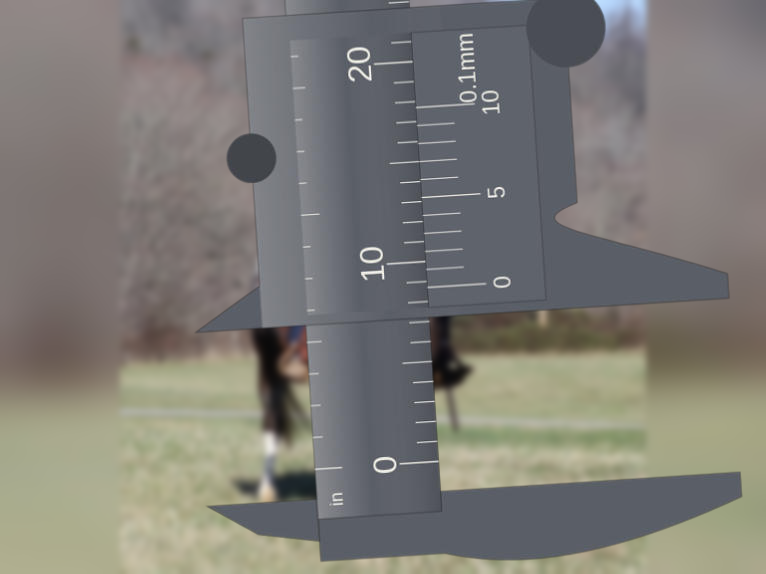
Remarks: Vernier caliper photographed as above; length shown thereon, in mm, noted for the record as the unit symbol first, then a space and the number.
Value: mm 8.7
